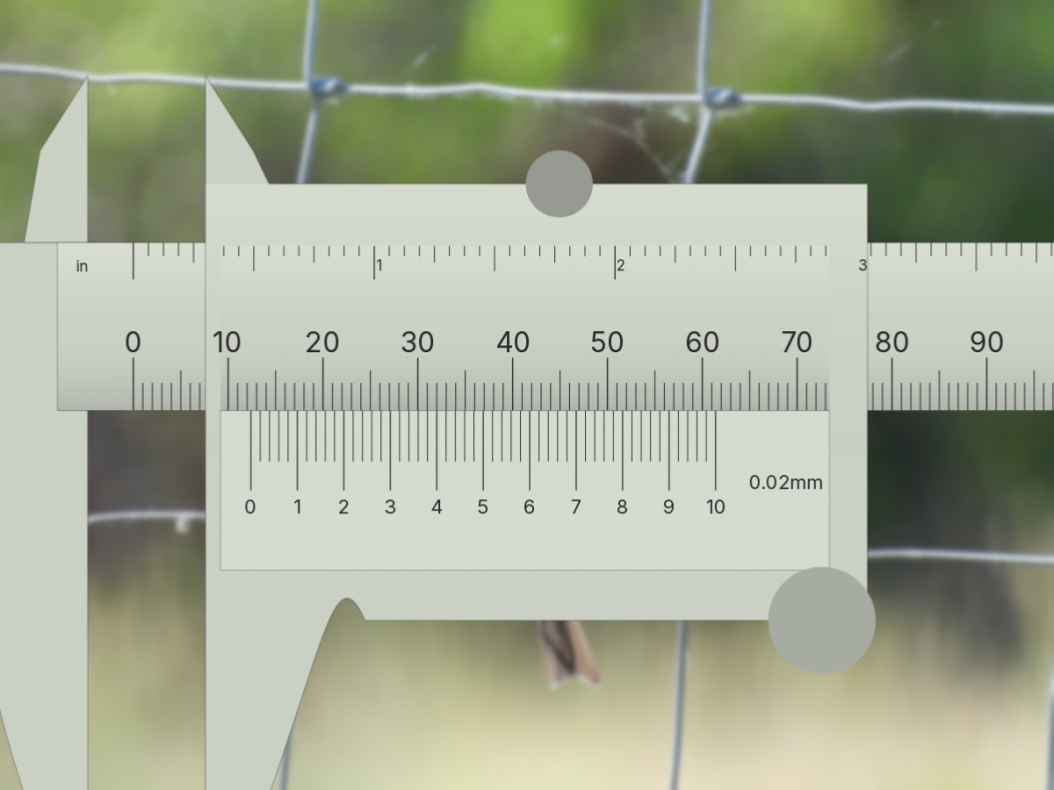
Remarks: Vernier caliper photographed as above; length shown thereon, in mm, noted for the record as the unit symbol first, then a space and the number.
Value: mm 12.4
